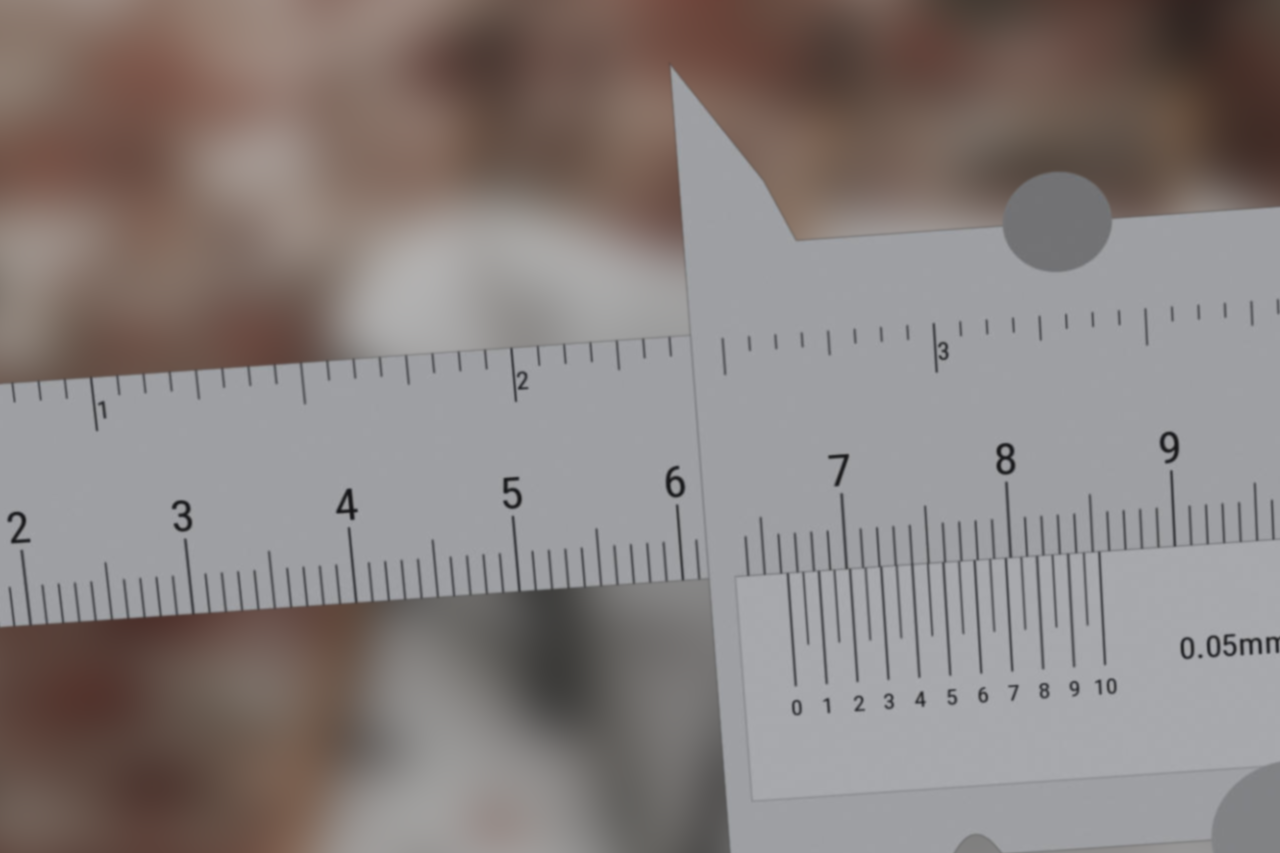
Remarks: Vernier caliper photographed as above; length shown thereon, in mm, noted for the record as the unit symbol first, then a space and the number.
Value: mm 66.4
